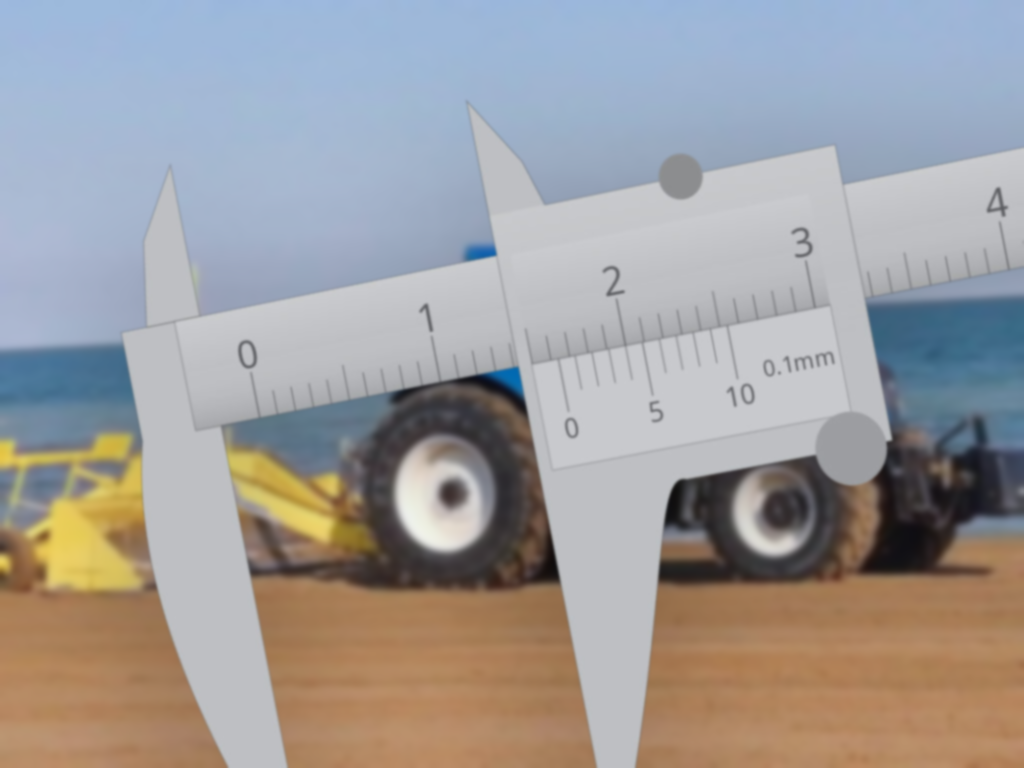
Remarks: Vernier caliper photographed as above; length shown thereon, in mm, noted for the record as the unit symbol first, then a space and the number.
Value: mm 16.4
